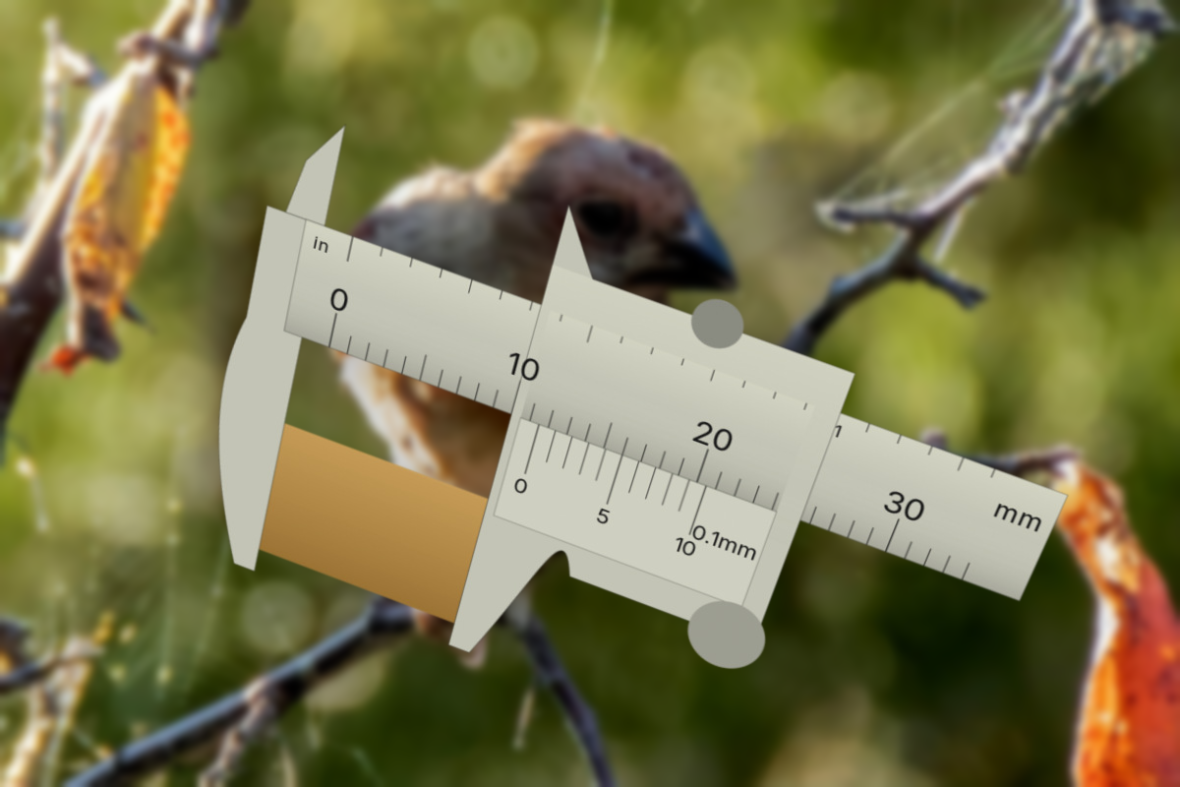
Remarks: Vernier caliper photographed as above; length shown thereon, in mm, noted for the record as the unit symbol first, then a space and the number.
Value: mm 11.5
